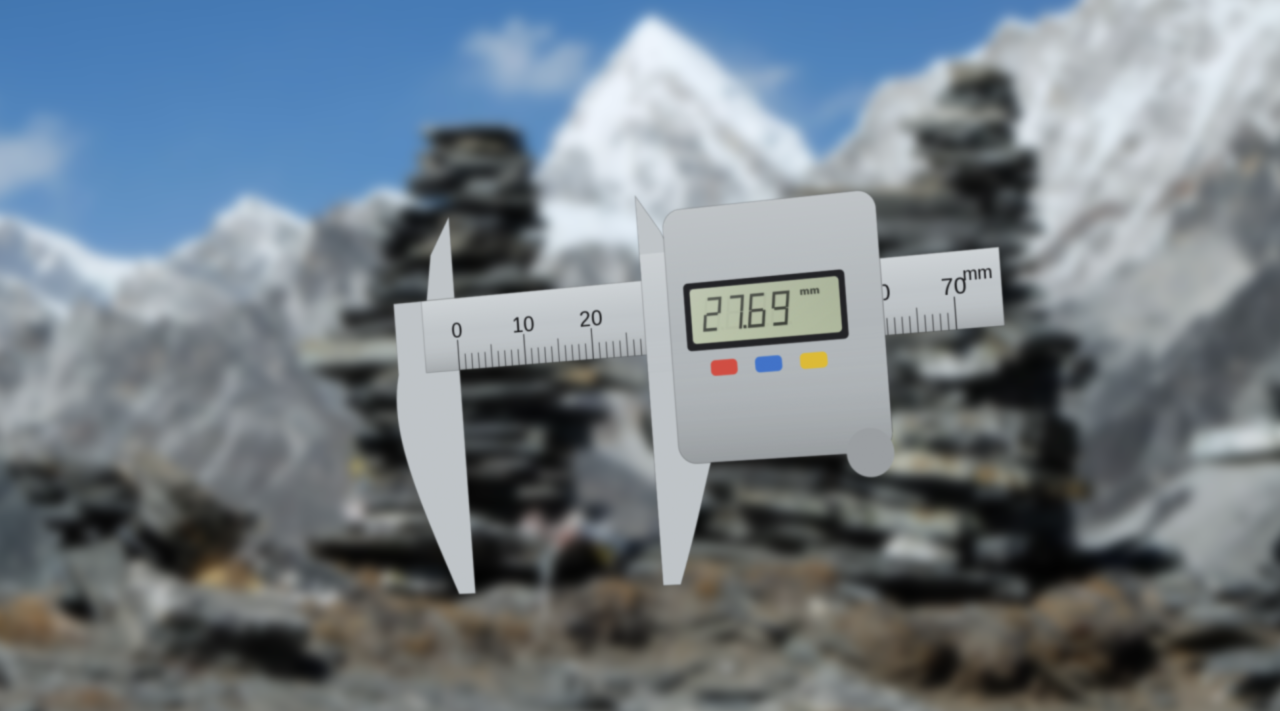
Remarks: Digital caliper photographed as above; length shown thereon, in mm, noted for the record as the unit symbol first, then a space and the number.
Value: mm 27.69
